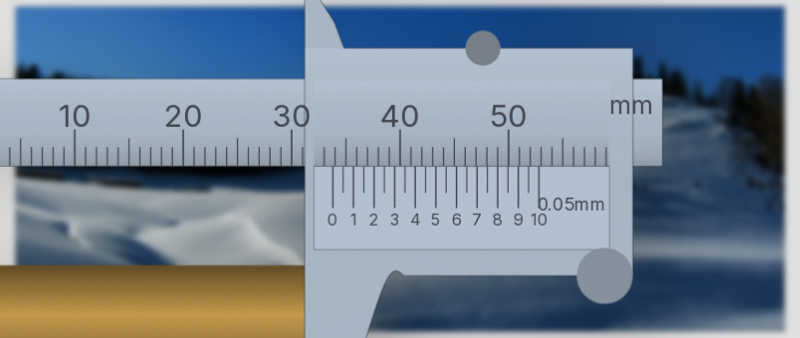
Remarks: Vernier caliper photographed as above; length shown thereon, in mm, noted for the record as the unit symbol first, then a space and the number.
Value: mm 33.8
